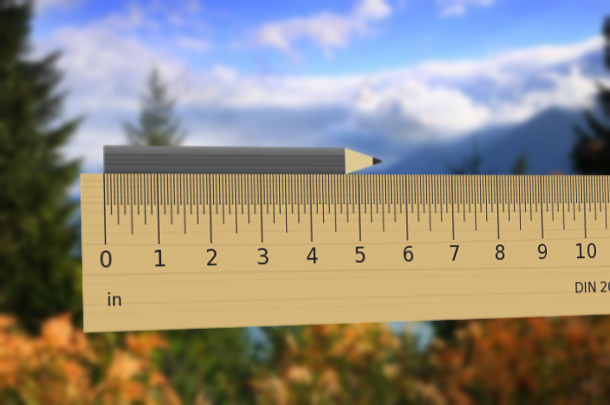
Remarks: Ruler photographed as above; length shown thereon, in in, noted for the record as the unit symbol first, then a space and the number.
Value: in 5.5
